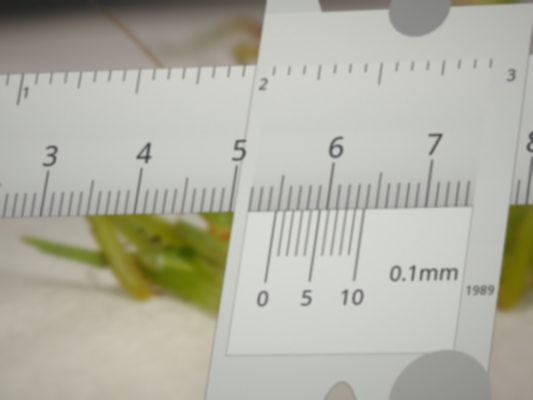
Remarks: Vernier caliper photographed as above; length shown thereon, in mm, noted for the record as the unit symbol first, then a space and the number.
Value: mm 54.8
